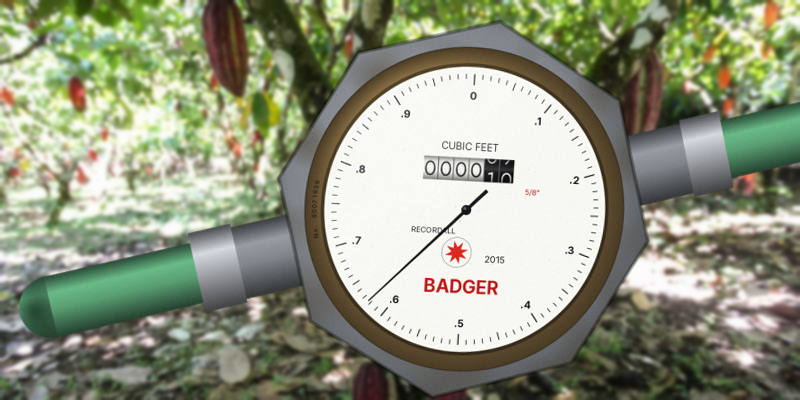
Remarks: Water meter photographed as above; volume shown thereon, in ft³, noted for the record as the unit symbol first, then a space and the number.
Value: ft³ 9.62
